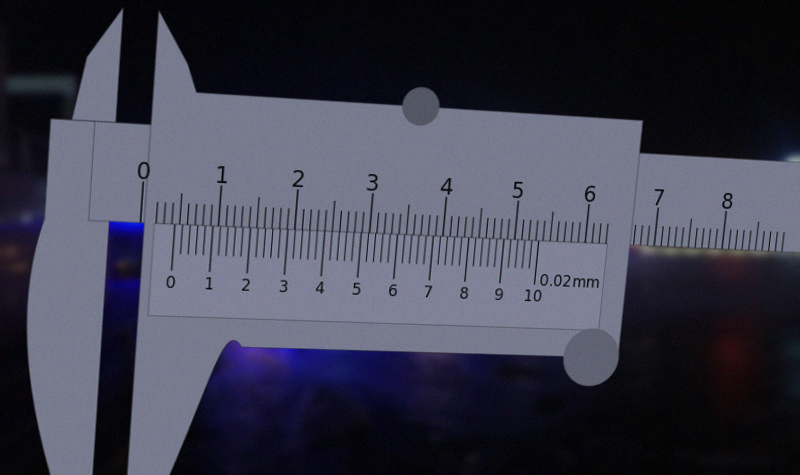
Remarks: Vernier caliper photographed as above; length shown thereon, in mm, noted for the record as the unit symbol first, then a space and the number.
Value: mm 4.4
